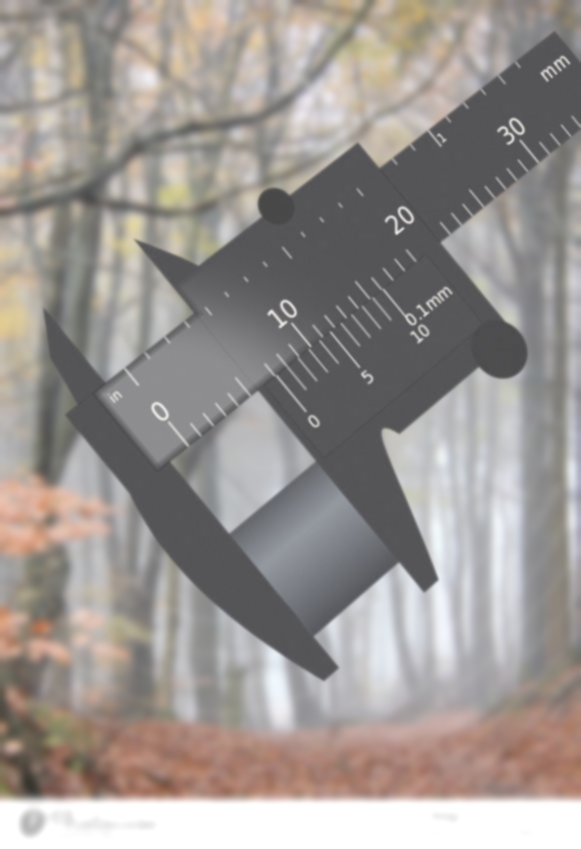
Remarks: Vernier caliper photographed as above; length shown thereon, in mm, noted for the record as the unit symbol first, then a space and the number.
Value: mm 7.1
